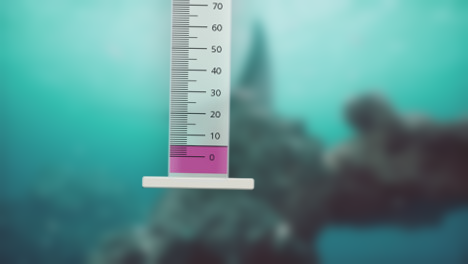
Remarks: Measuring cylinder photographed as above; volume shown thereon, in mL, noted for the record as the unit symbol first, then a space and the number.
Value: mL 5
